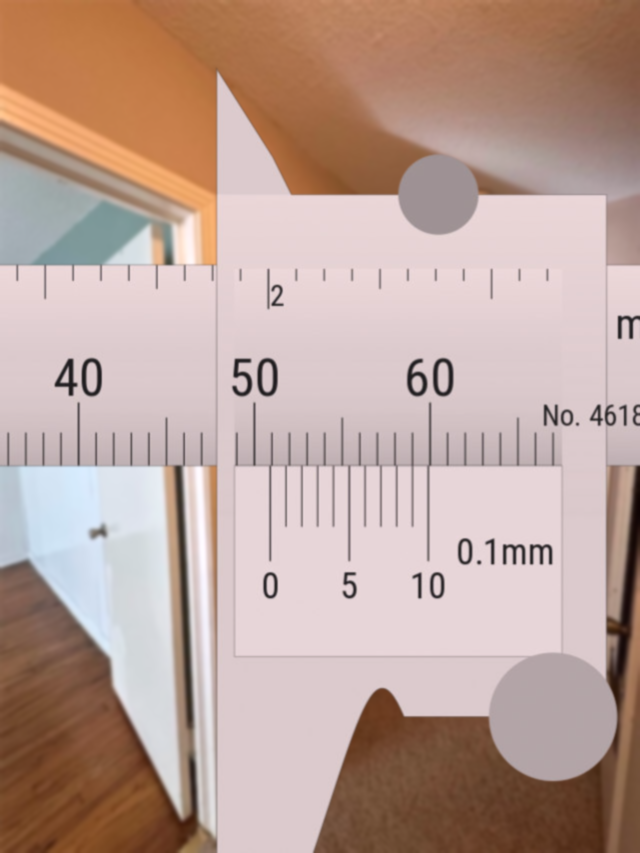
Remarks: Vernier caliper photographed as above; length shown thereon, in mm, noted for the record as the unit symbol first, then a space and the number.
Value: mm 50.9
